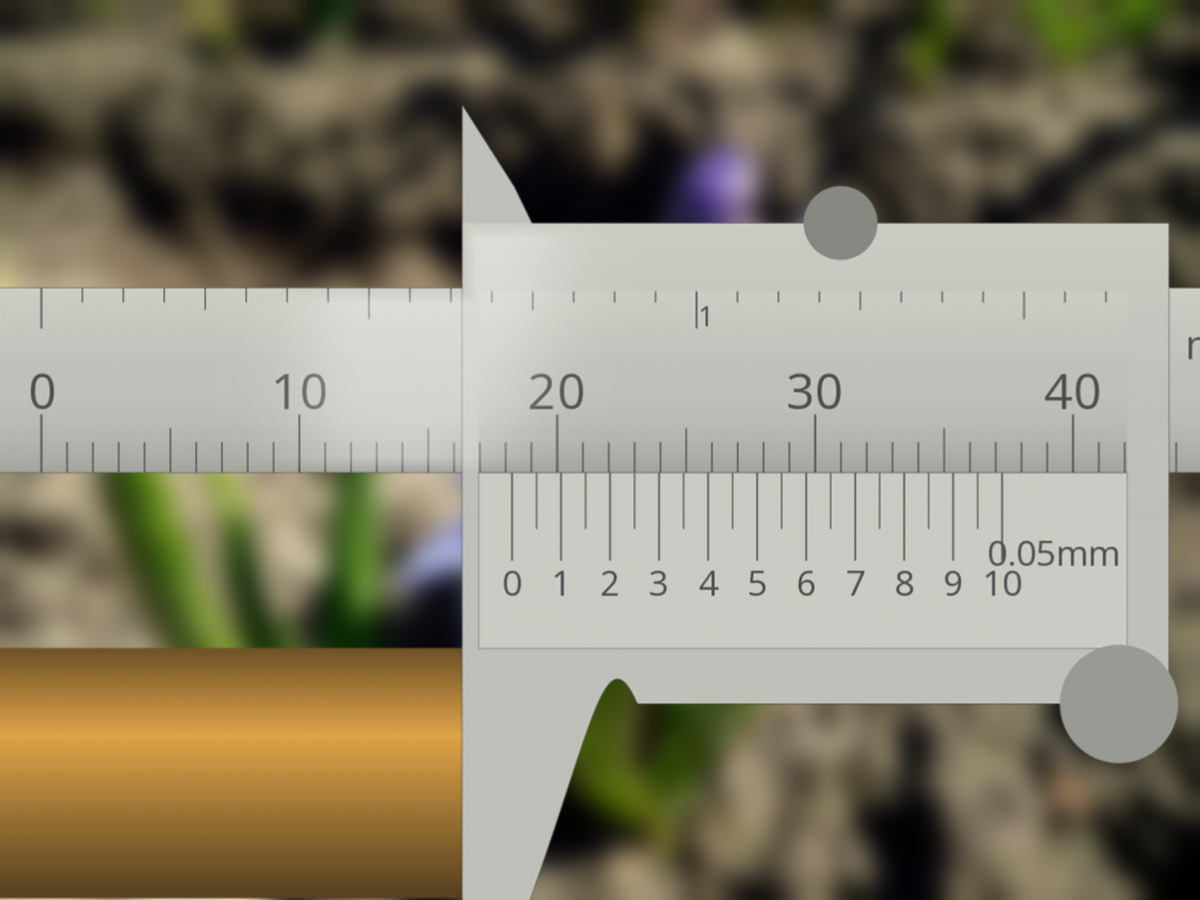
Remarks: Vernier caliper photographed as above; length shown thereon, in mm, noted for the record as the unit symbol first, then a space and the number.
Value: mm 18.25
